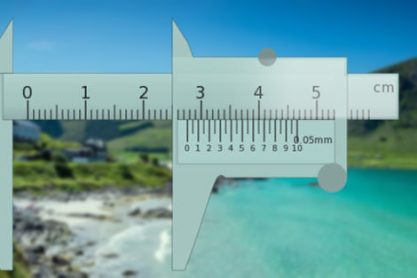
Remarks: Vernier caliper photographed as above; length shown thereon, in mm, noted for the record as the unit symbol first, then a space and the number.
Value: mm 27.6
